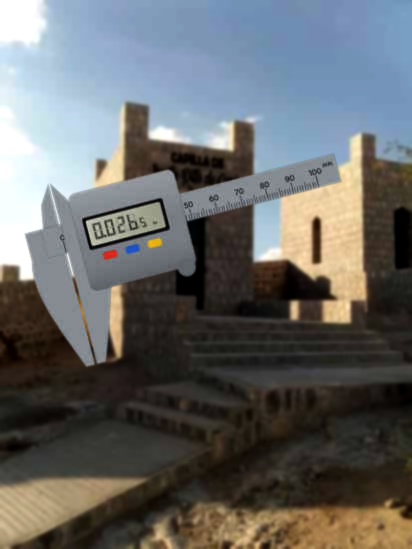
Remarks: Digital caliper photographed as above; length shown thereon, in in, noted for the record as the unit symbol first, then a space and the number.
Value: in 0.0265
